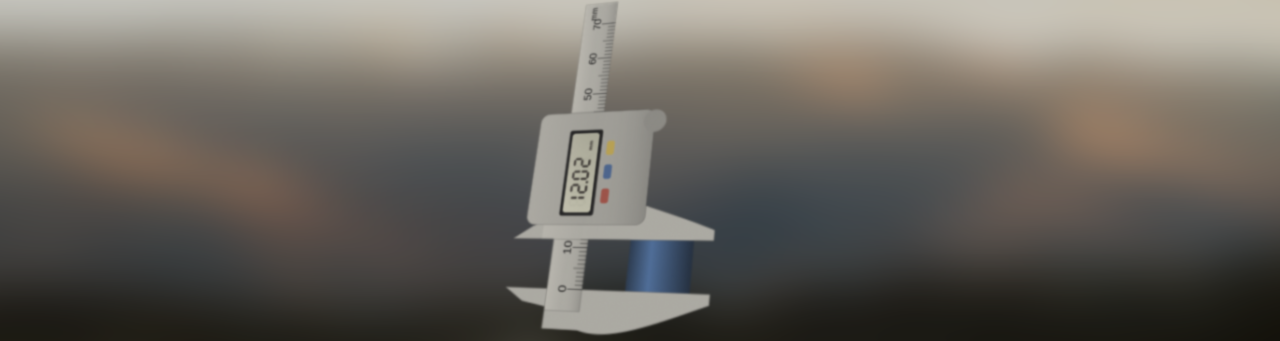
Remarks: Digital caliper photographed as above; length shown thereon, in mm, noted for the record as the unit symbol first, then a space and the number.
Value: mm 12.02
